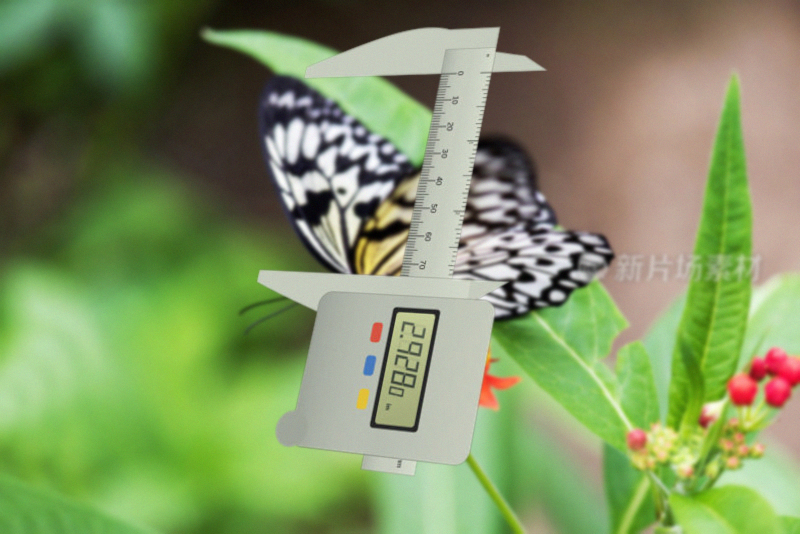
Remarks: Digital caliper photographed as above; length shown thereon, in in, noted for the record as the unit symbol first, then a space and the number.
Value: in 2.9280
